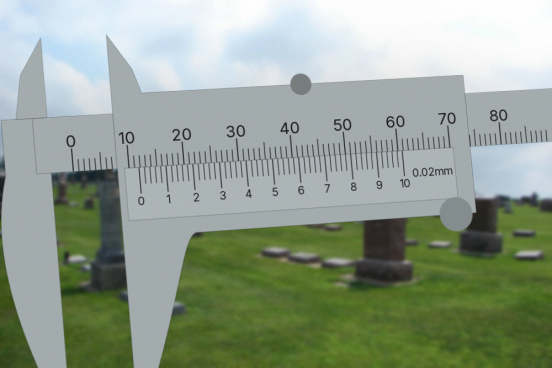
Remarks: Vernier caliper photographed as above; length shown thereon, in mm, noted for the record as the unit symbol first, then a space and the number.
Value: mm 11.8
